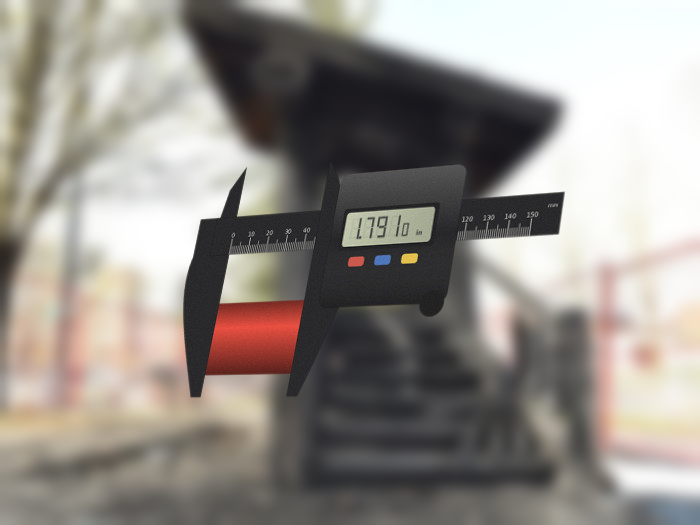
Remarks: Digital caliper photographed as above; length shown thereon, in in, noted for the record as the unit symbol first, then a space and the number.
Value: in 1.7910
